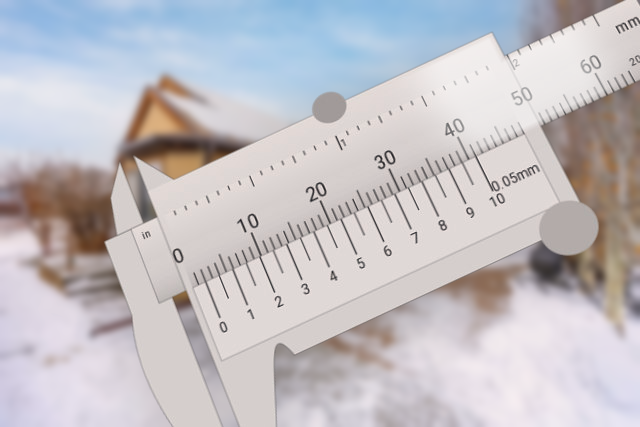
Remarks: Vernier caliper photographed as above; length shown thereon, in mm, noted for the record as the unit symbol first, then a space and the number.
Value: mm 2.0
